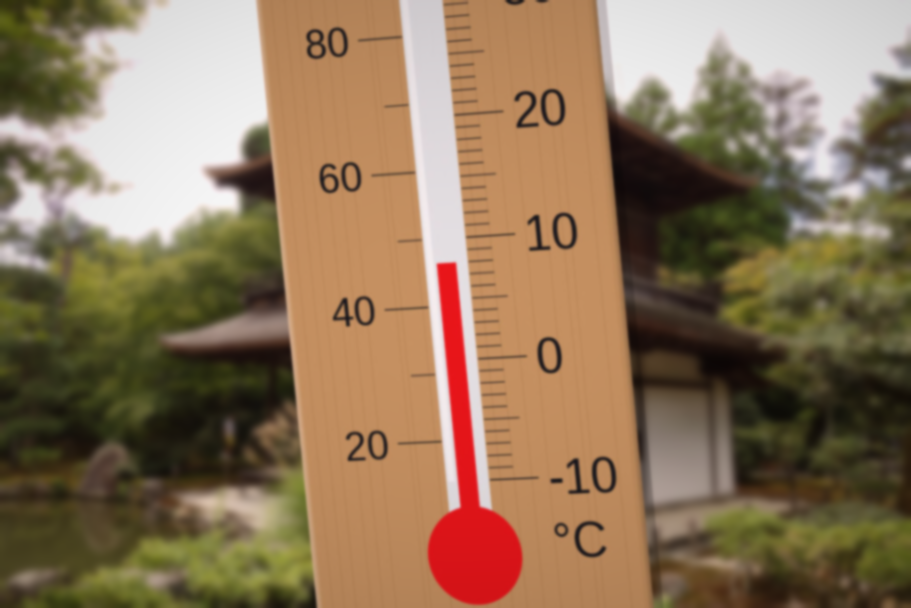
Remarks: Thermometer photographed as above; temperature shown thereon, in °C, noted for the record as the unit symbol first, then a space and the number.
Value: °C 8
